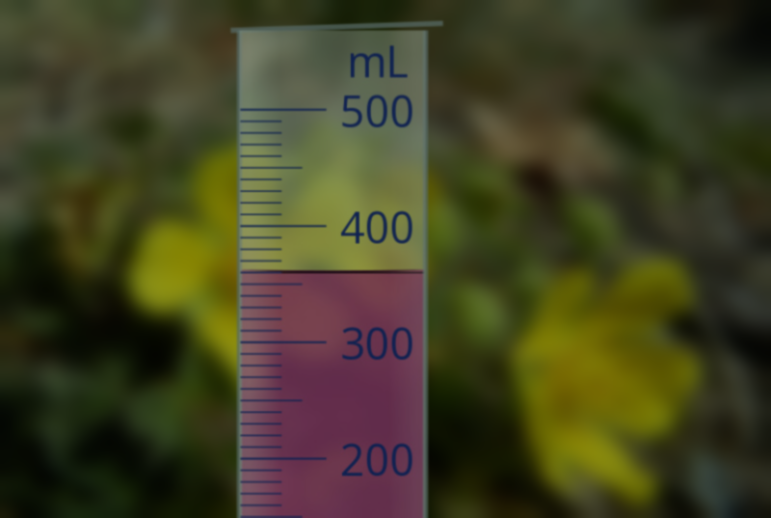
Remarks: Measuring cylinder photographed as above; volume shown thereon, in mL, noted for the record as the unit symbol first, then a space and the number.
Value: mL 360
